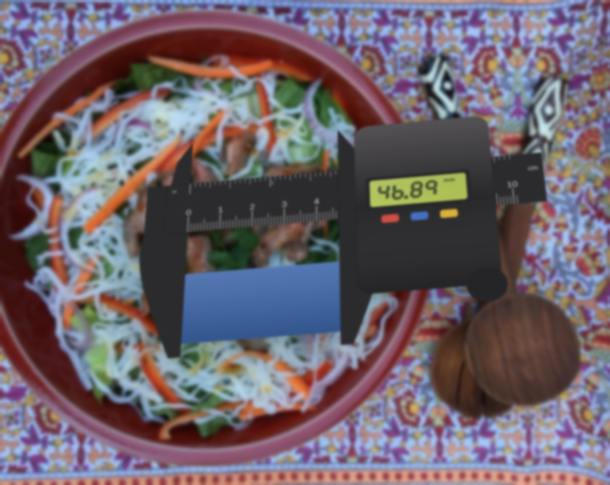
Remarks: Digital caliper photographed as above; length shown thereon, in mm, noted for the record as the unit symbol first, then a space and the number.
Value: mm 46.89
